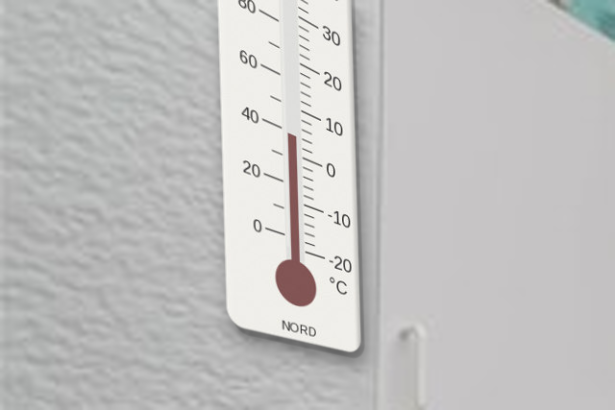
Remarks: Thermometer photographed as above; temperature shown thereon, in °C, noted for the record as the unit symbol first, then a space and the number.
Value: °C 4
